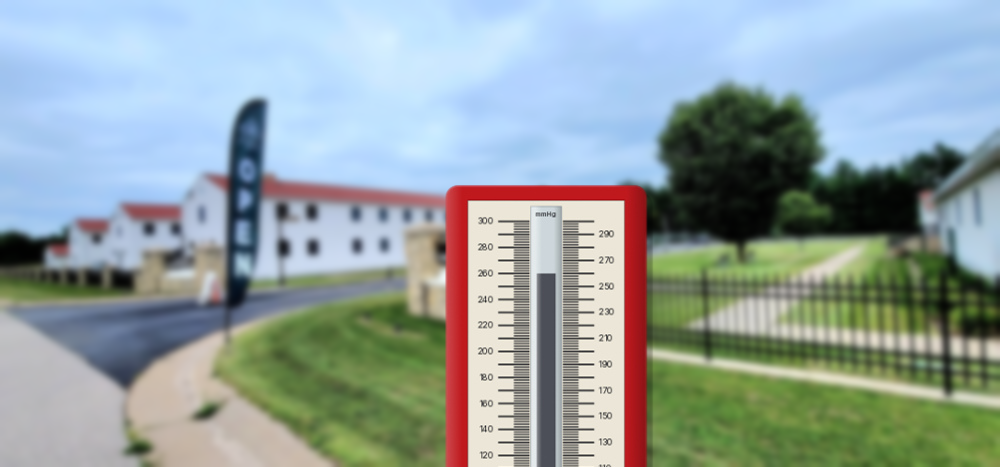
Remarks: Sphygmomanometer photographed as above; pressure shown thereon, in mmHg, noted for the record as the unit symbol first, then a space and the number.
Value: mmHg 260
